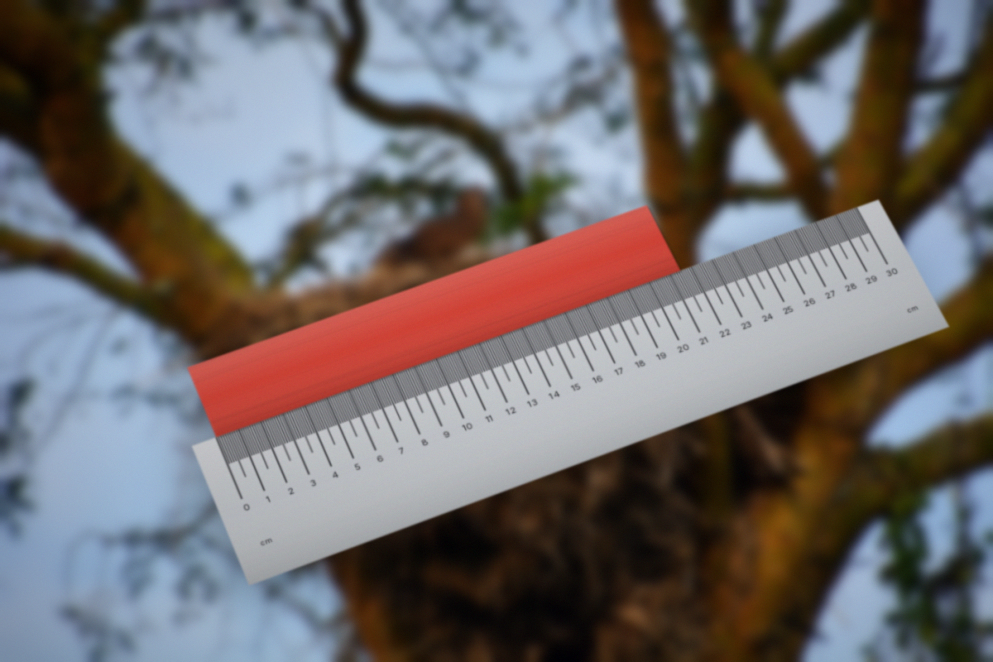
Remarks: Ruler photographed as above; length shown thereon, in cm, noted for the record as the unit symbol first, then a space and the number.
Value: cm 21.5
